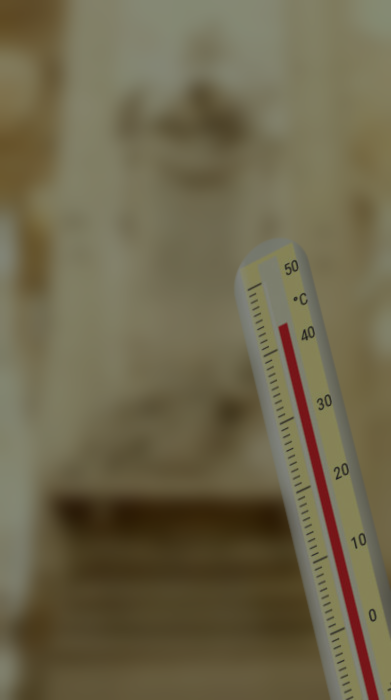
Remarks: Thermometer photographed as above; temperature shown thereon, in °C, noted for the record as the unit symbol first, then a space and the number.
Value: °C 43
